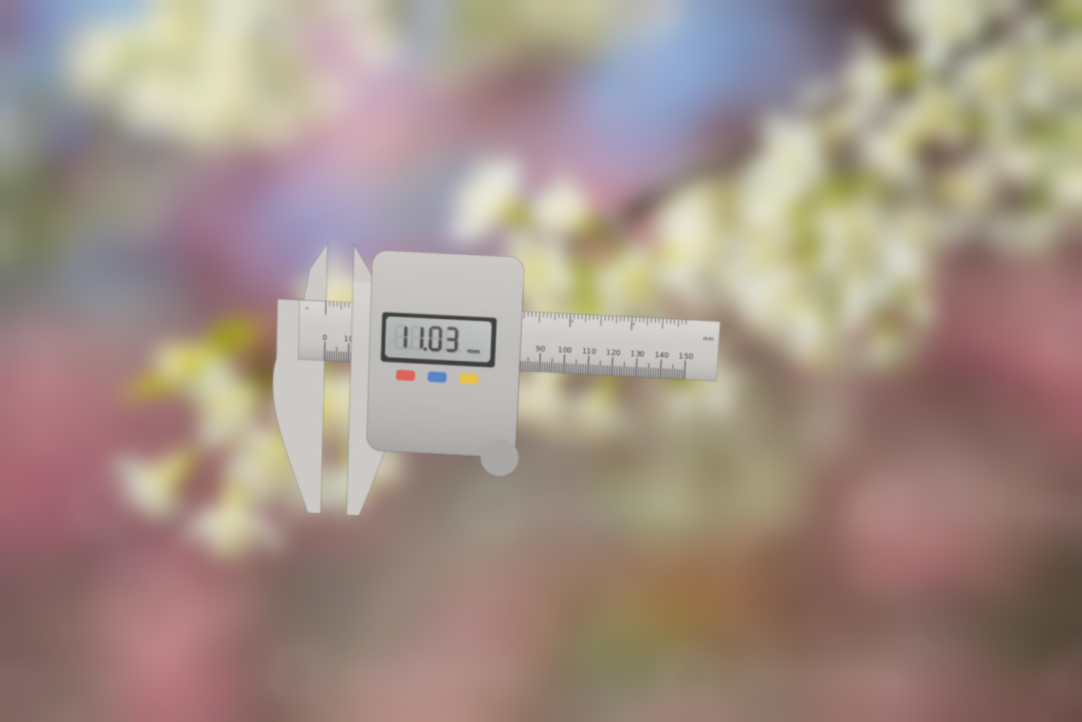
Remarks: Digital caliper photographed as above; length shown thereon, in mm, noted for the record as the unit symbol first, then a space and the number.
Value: mm 11.03
